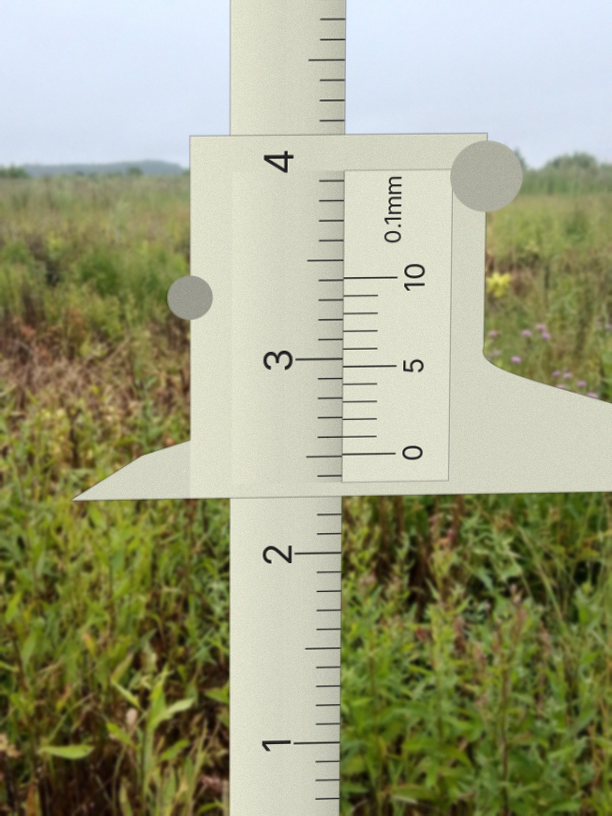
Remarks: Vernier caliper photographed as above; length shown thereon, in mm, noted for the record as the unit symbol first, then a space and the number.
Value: mm 25.1
